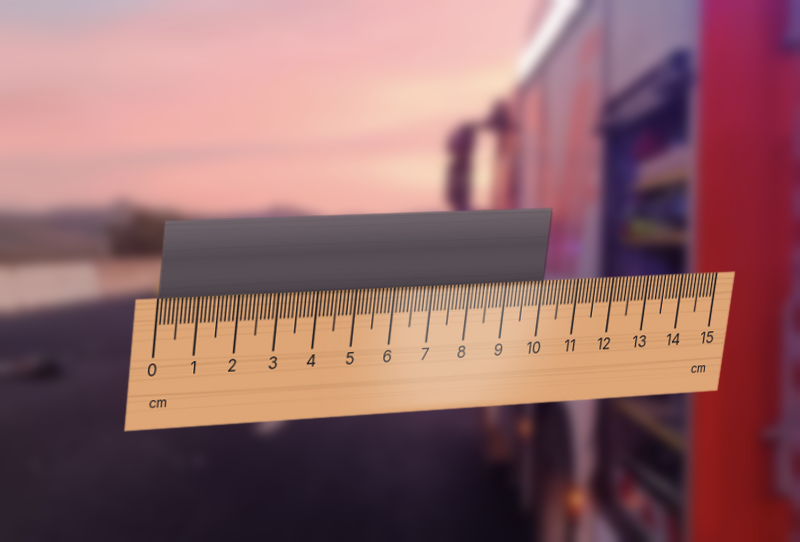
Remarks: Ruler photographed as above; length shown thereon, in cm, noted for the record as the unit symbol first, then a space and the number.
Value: cm 10
